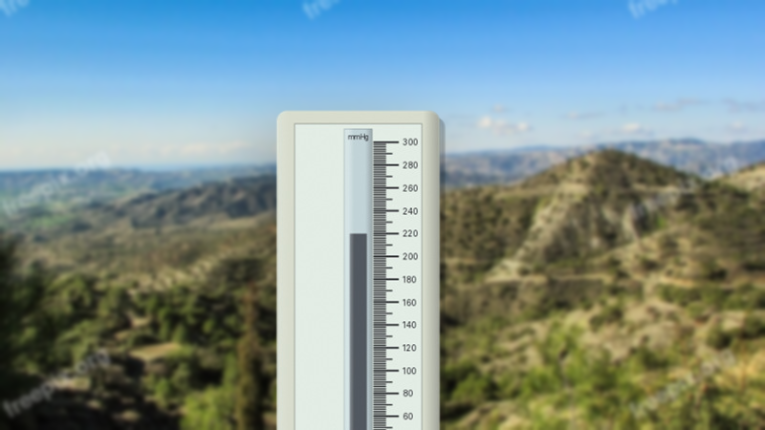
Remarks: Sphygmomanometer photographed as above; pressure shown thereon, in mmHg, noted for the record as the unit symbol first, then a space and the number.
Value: mmHg 220
